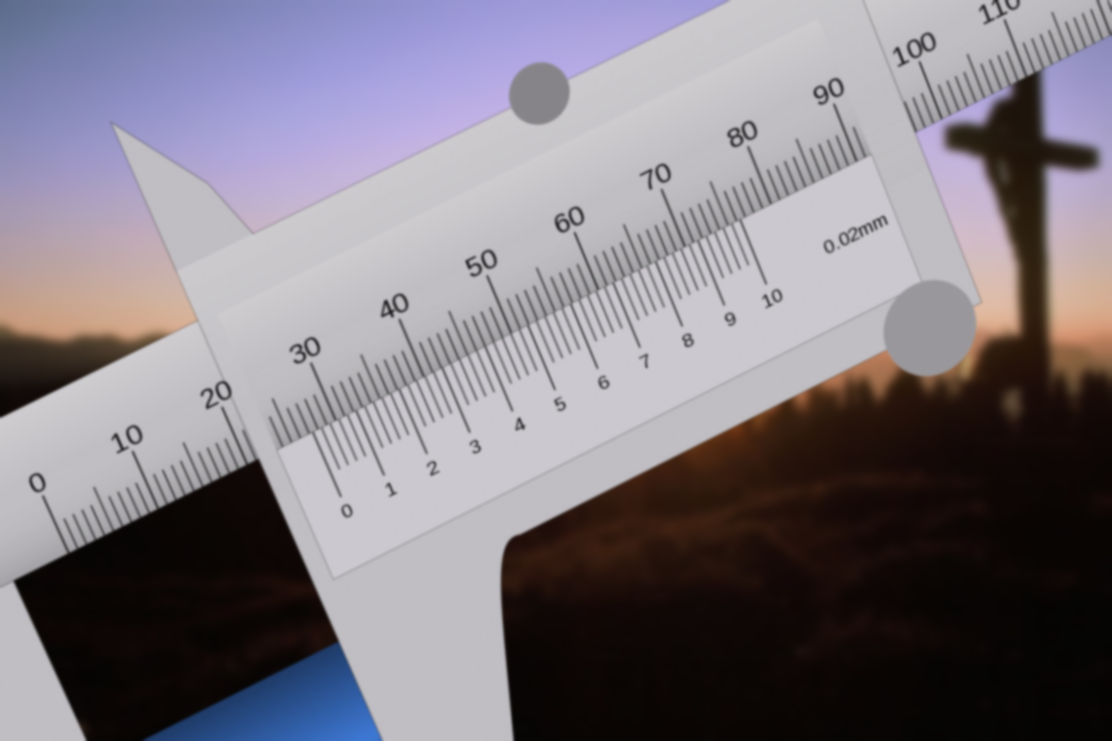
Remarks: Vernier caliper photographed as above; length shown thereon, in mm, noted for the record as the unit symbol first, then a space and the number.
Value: mm 27.4
